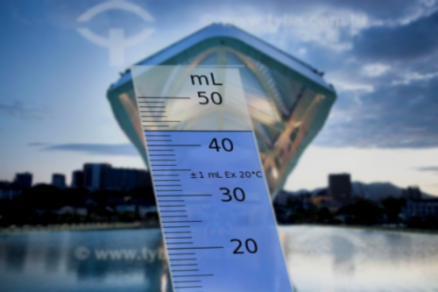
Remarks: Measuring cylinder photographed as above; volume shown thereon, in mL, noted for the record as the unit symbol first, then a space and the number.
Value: mL 43
